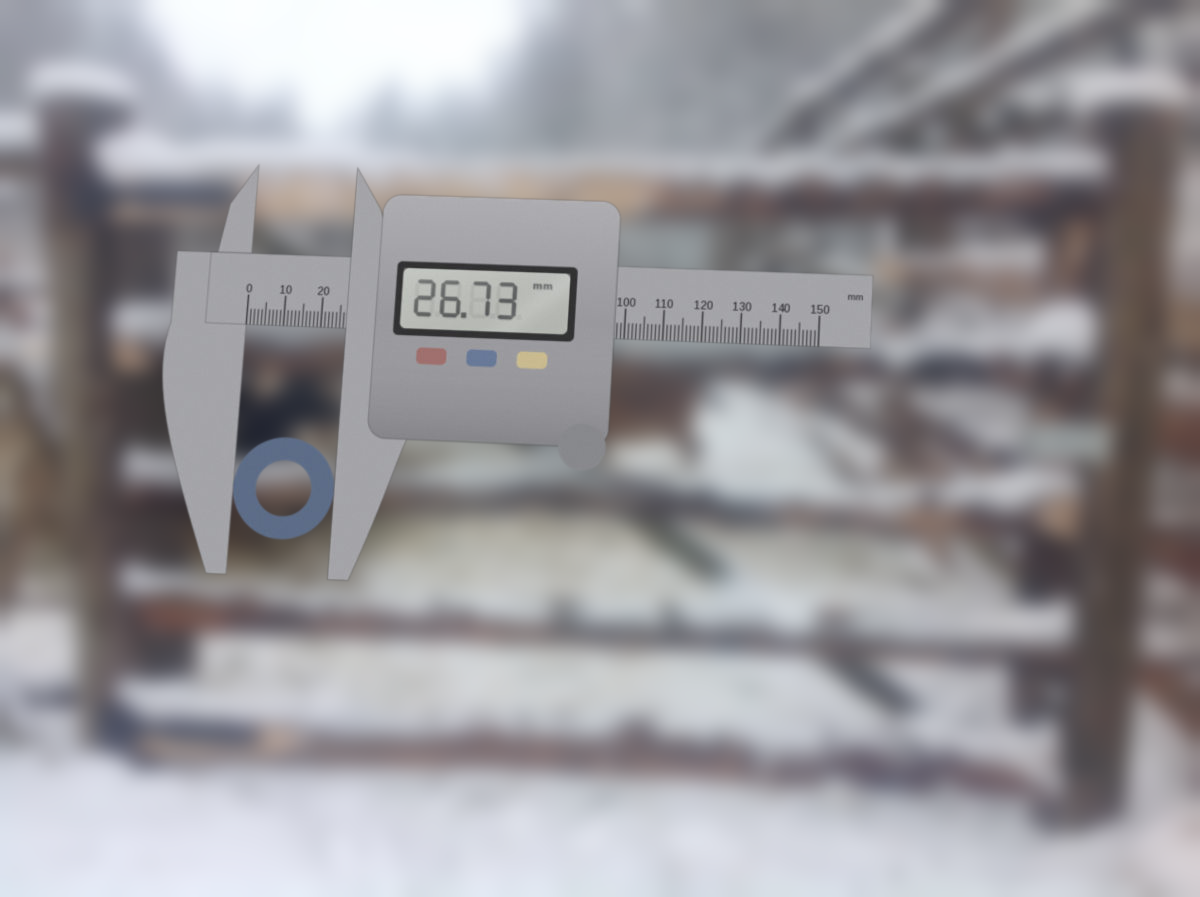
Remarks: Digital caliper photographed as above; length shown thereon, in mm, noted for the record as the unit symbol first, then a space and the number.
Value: mm 26.73
